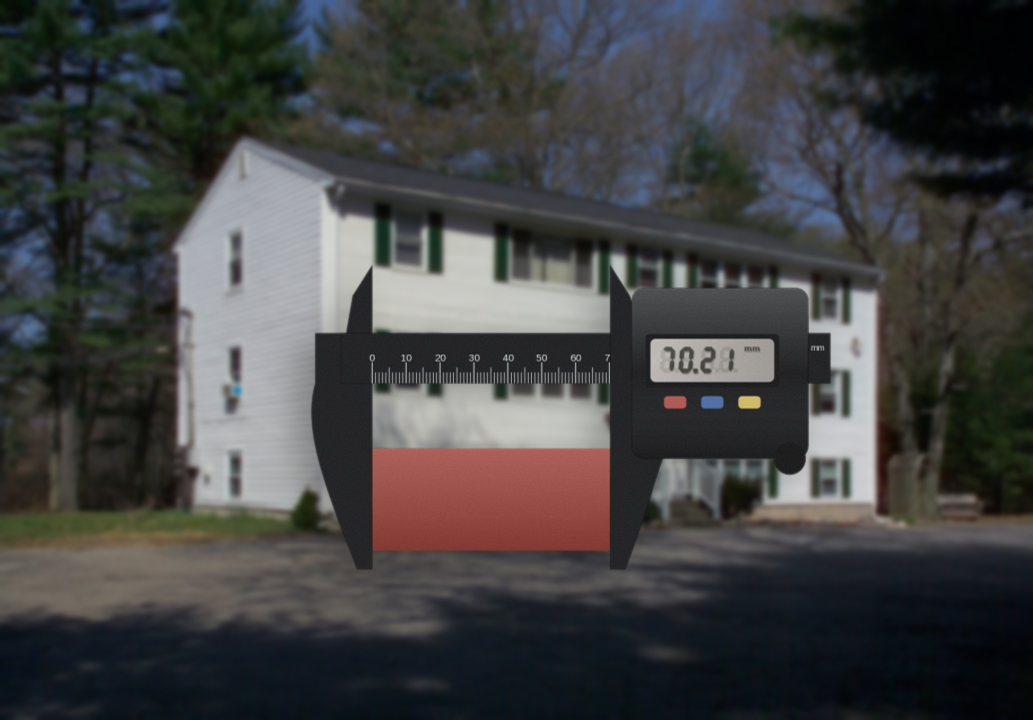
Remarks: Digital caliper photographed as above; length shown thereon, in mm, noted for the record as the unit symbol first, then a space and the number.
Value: mm 70.21
